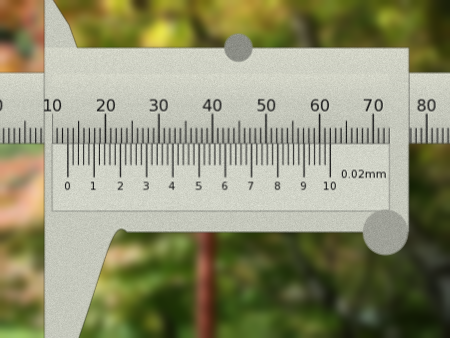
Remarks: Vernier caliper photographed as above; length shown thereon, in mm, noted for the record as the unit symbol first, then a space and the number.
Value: mm 13.0
